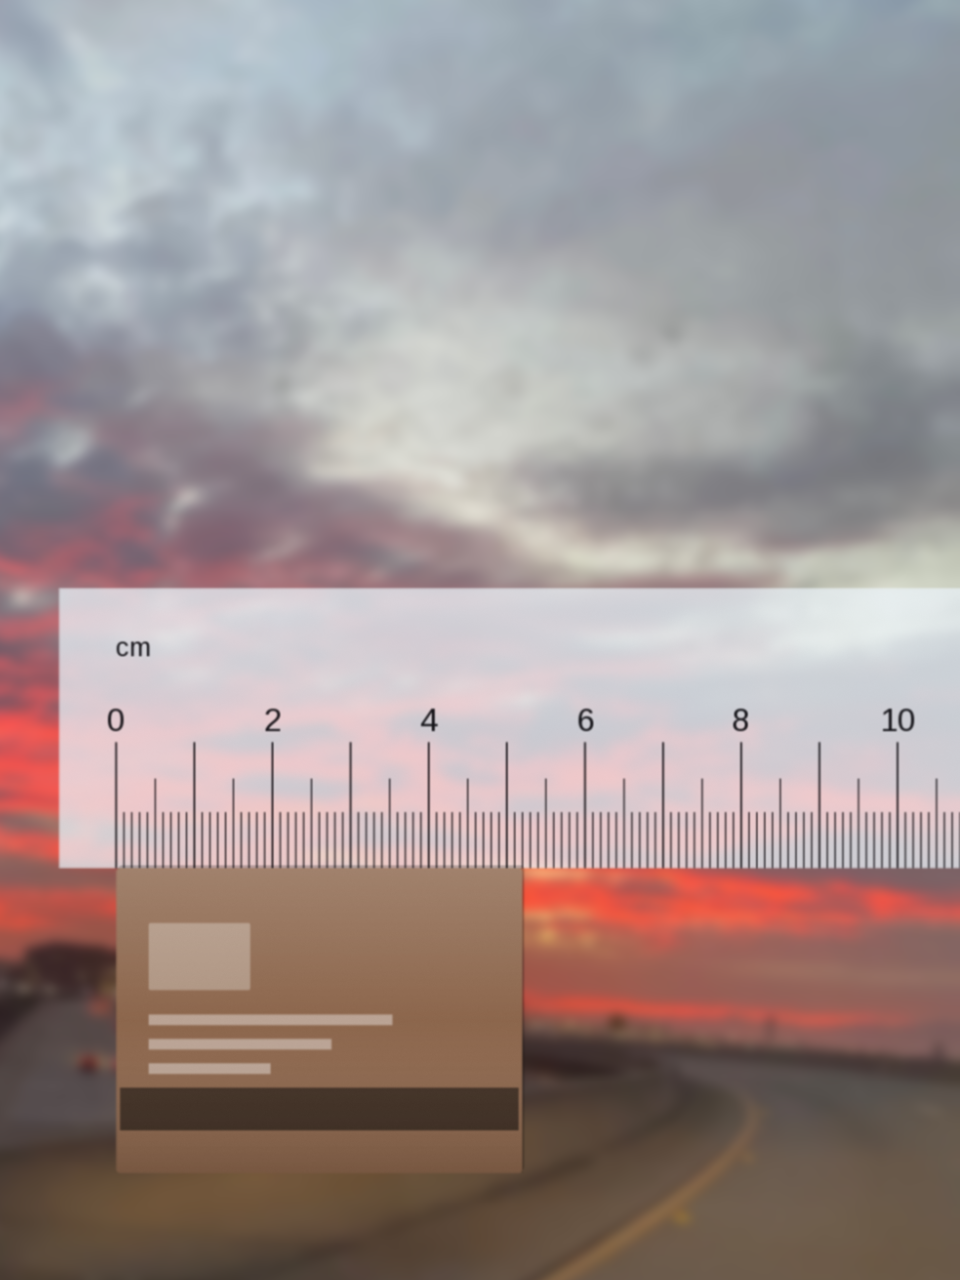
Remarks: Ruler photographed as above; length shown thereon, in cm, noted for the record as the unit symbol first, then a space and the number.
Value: cm 5.2
